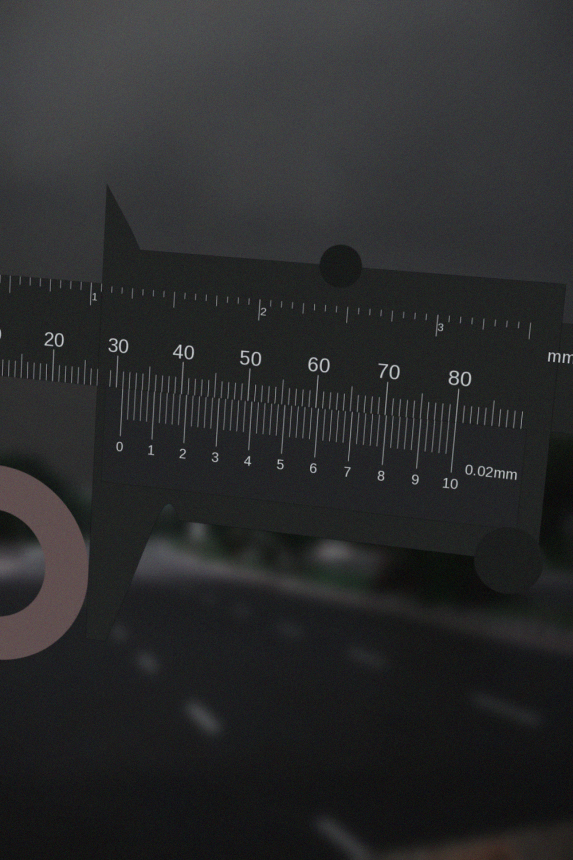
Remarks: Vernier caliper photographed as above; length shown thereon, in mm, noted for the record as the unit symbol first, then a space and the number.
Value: mm 31.0
